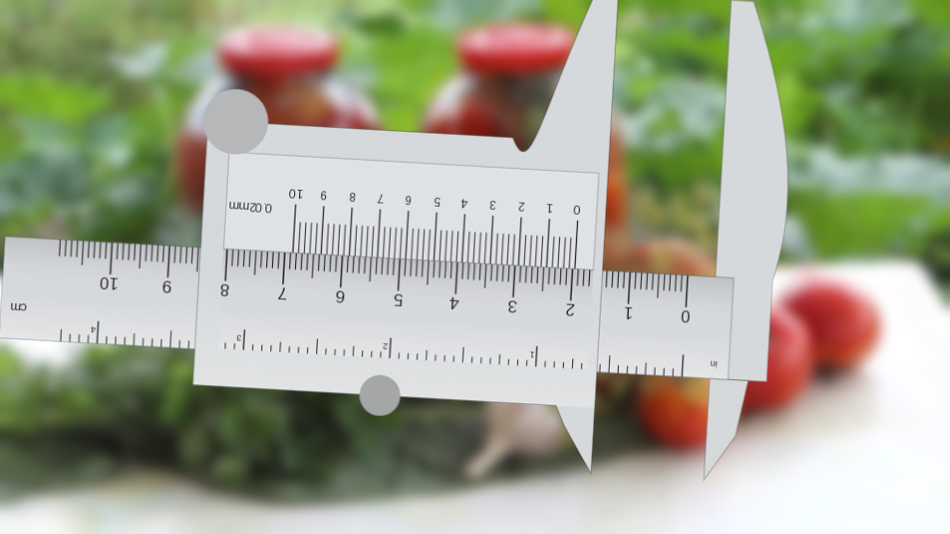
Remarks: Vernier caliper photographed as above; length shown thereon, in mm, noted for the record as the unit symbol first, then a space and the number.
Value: mm 19.6
